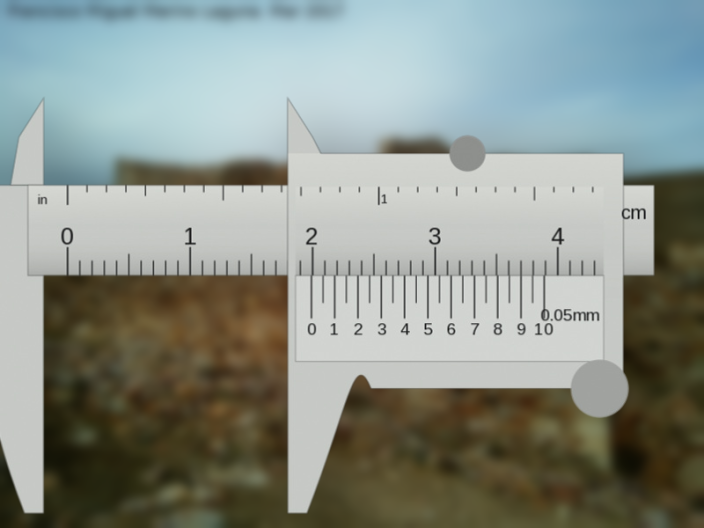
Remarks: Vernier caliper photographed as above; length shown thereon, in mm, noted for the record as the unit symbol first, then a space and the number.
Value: mm 19.9
